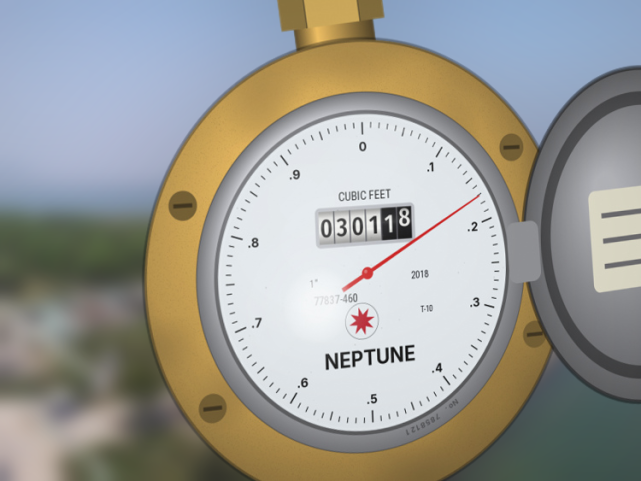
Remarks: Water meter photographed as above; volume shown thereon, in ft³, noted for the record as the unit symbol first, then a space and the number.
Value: ft³ 30118.17
